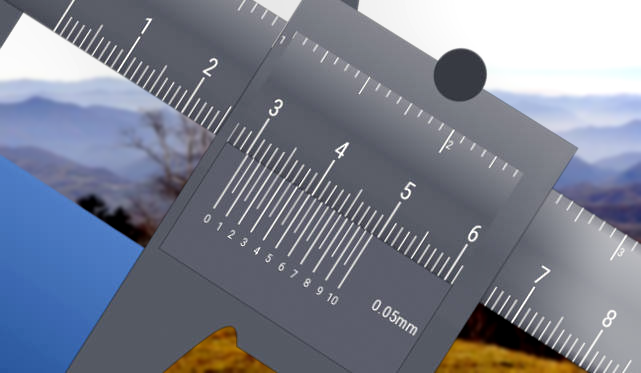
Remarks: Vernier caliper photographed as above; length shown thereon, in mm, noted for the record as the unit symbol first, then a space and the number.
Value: mm 30.2
